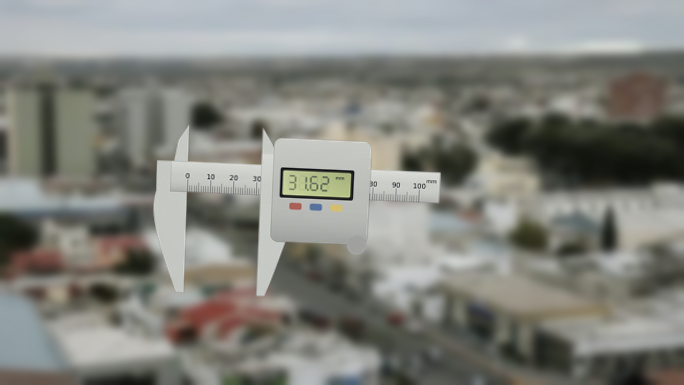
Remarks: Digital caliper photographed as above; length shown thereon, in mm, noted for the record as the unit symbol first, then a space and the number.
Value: mm 31.62
